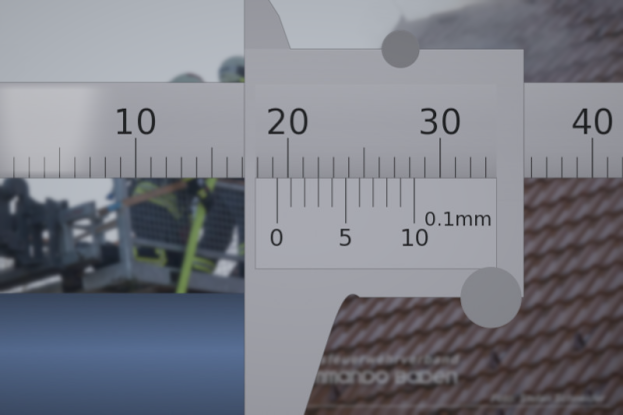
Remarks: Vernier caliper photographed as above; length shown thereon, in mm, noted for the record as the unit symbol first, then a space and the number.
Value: mm 19.3
